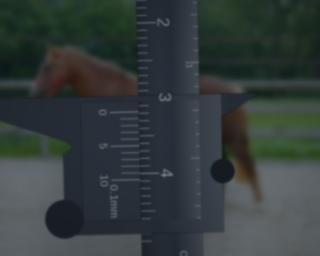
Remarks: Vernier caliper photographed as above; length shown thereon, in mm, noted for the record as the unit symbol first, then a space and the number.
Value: mm 31.8
